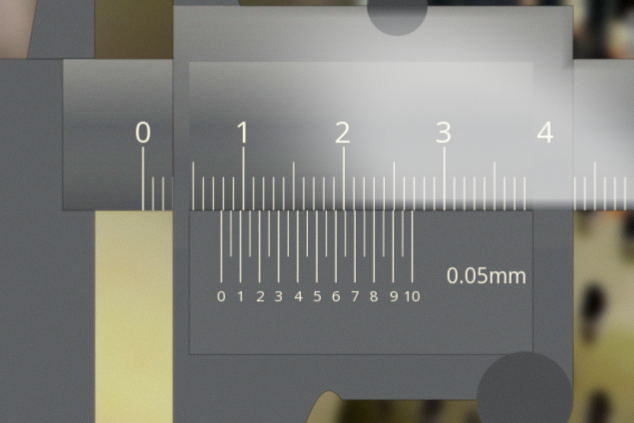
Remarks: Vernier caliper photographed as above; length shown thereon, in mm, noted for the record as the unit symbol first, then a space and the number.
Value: mm 7.8
